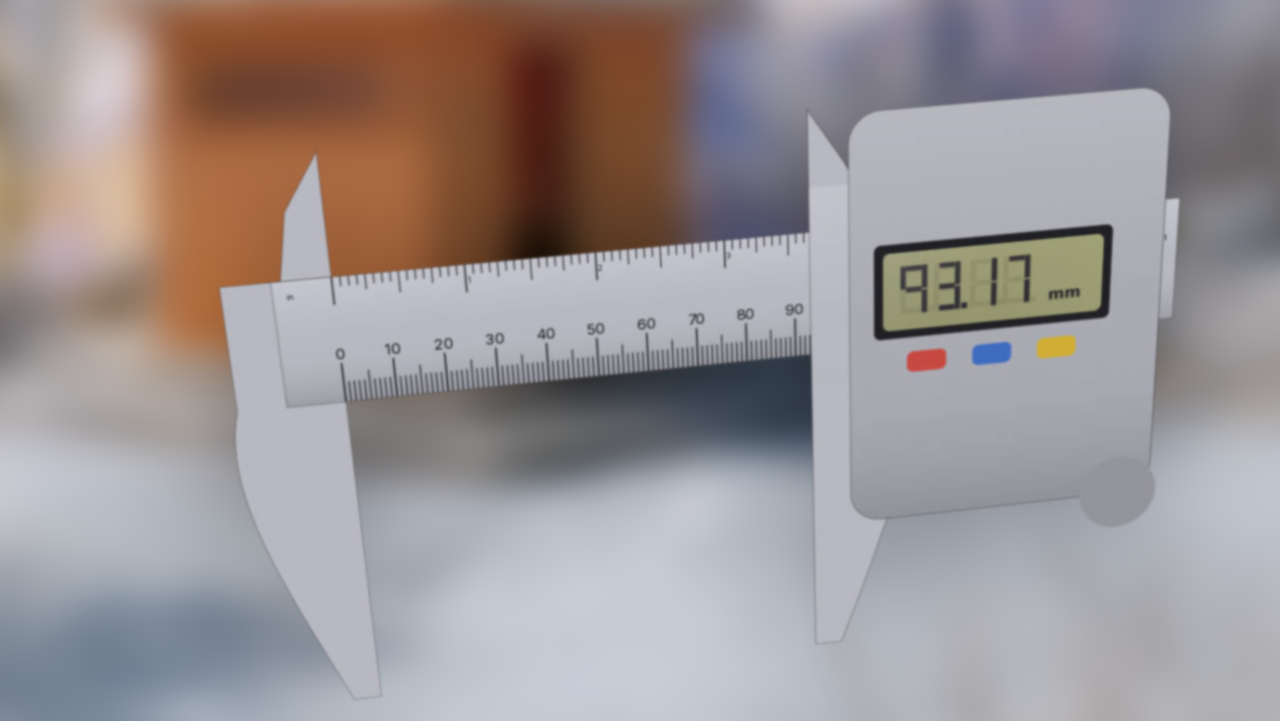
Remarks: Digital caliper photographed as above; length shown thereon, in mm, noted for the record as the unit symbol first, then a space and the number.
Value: mm 93.17
